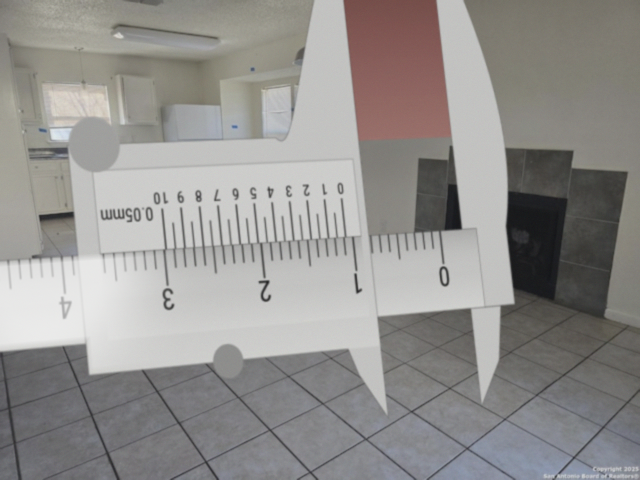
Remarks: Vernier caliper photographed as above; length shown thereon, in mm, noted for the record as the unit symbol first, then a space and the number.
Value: mm 10.8
